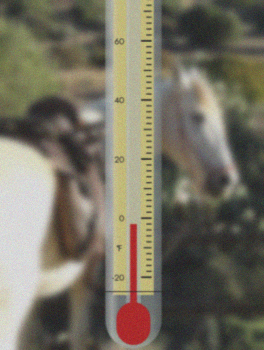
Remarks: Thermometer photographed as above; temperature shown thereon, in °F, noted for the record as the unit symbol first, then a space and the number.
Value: °F -2
